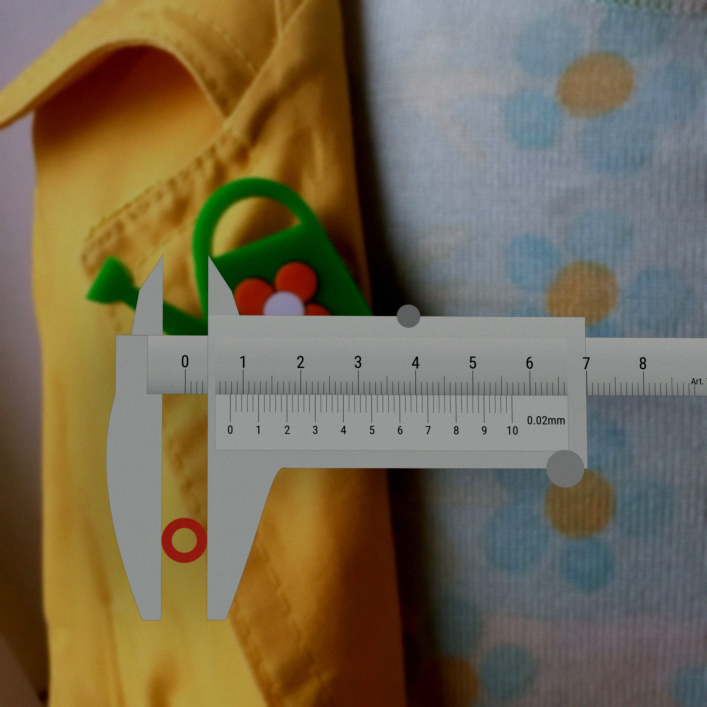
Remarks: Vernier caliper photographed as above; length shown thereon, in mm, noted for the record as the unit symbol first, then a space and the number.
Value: mm 7.8
